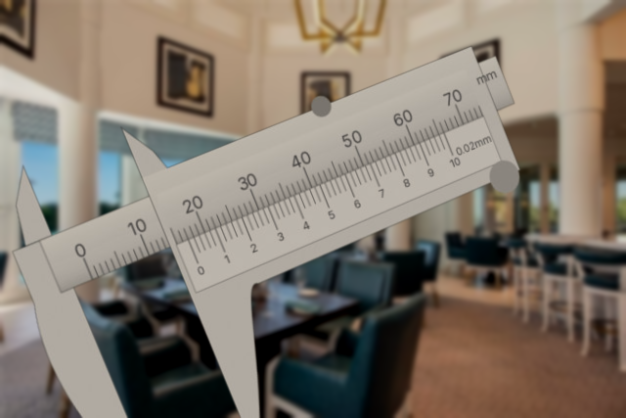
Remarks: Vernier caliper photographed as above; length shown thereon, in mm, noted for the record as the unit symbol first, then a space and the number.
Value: mm 17.0
